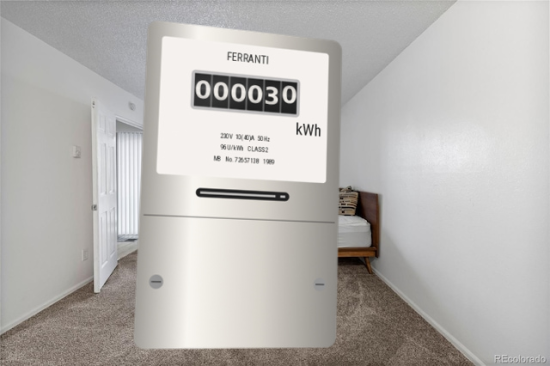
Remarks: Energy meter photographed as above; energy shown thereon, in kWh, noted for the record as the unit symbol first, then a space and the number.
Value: kWh 30
